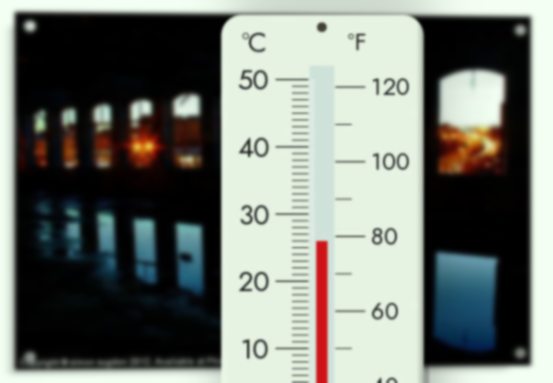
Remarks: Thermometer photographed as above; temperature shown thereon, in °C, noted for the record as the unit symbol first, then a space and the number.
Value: °C 26
